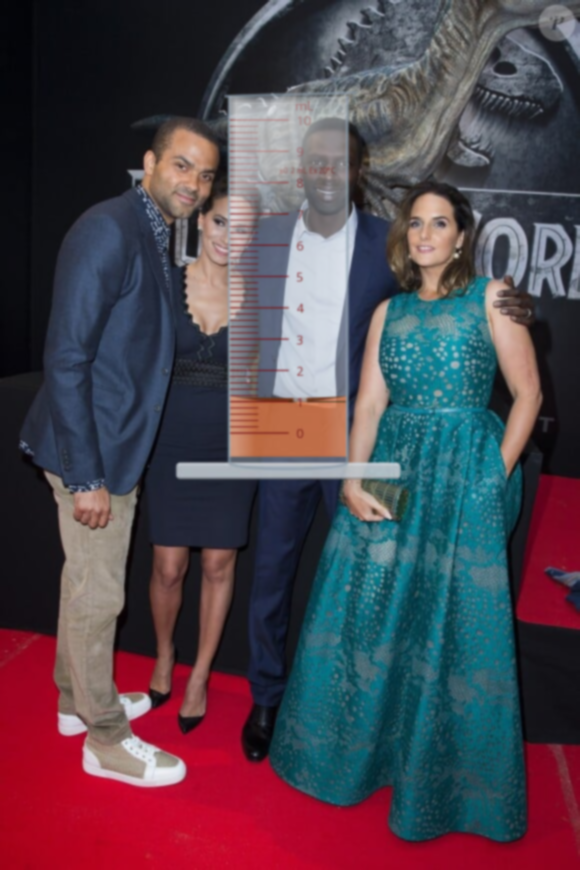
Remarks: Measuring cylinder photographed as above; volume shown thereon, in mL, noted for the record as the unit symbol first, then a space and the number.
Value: mL 1
